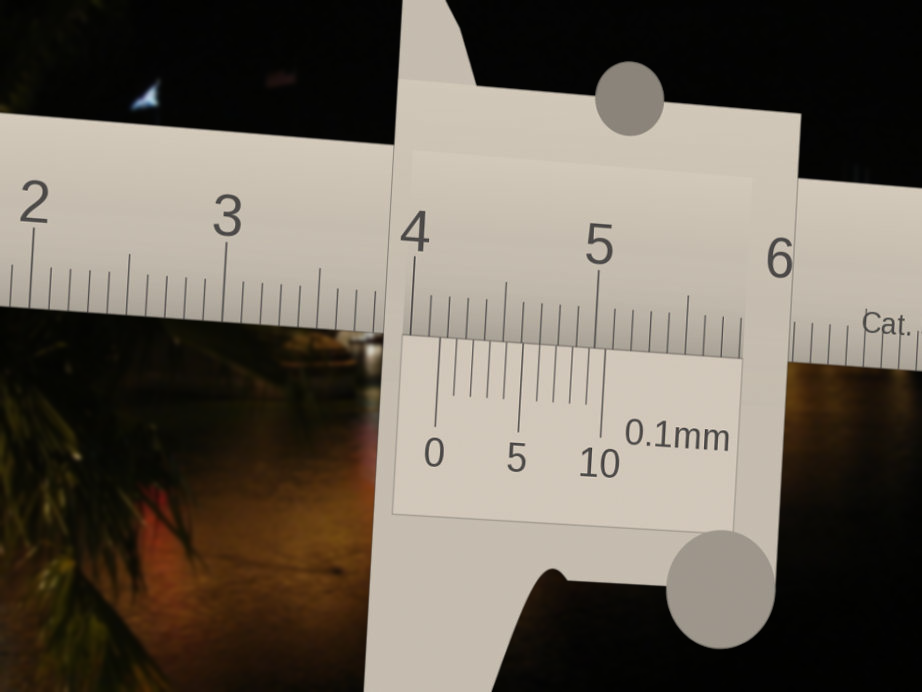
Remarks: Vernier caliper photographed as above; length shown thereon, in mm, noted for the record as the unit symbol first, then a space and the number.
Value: mm 41.6
